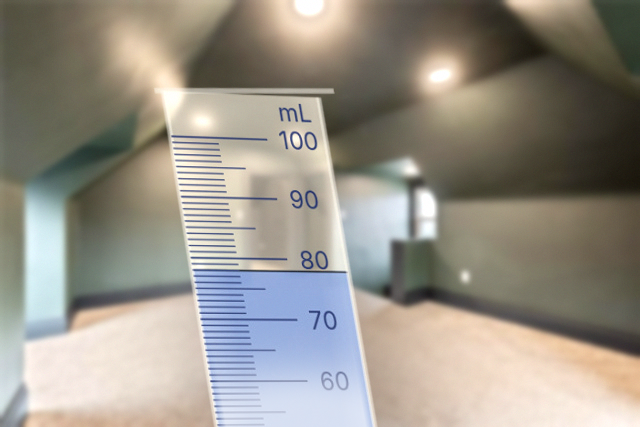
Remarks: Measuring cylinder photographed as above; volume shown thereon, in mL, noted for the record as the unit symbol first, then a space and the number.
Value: mL 78
